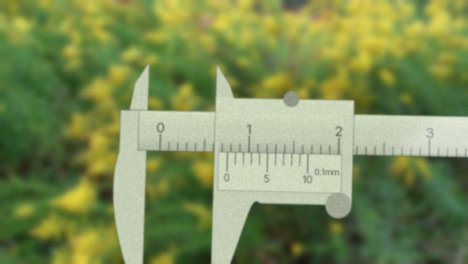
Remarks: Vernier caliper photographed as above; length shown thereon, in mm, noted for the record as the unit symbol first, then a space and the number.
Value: mm 7.6
